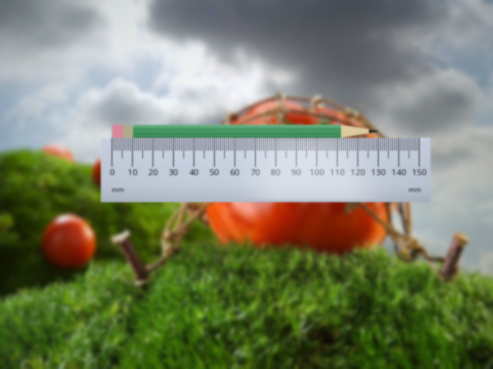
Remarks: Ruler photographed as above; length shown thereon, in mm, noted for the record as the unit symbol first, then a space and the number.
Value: mm 130
